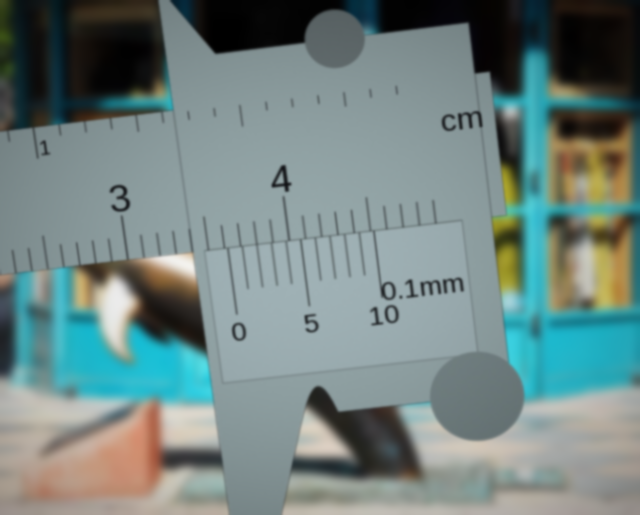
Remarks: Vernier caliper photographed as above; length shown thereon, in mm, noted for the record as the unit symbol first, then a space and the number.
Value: mm 36.2
